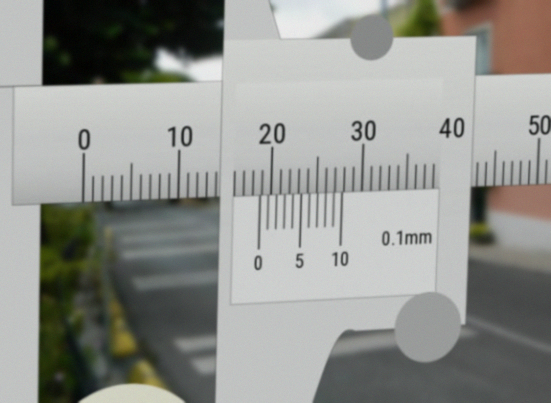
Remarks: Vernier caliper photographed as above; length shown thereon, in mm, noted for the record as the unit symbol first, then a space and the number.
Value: mm 18.8
